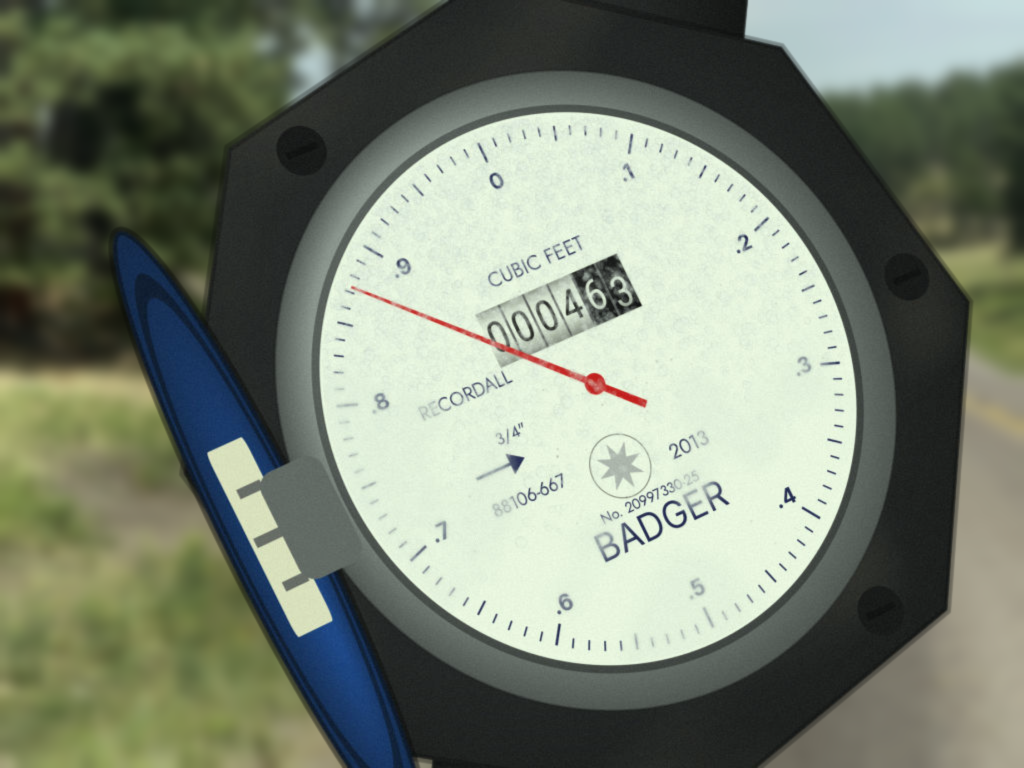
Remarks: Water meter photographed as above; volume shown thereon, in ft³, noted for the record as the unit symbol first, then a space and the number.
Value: ft³ 462.87
